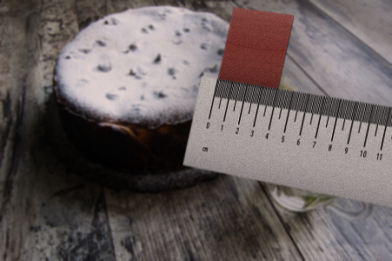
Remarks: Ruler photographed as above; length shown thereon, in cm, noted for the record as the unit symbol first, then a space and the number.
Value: cm 4
